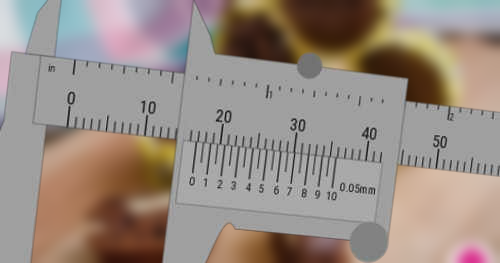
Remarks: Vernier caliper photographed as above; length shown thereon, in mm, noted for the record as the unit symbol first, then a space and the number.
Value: mm 16.8
